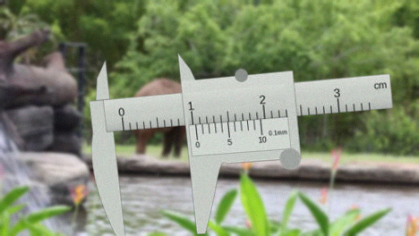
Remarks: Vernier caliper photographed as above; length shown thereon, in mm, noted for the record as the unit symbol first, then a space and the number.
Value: mm 10.4
